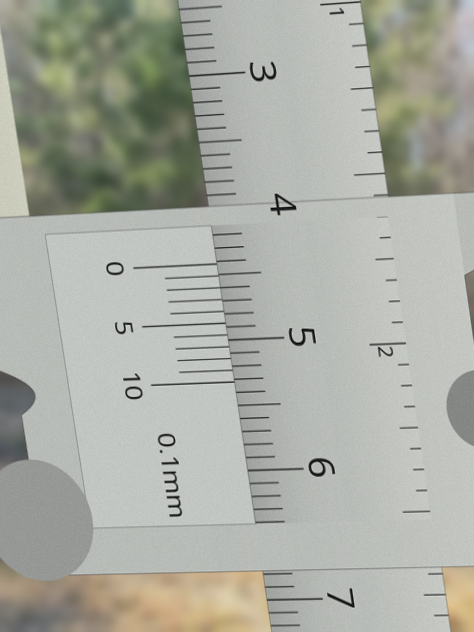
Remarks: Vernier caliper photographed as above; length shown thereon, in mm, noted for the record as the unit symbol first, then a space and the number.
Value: mm 44.2
